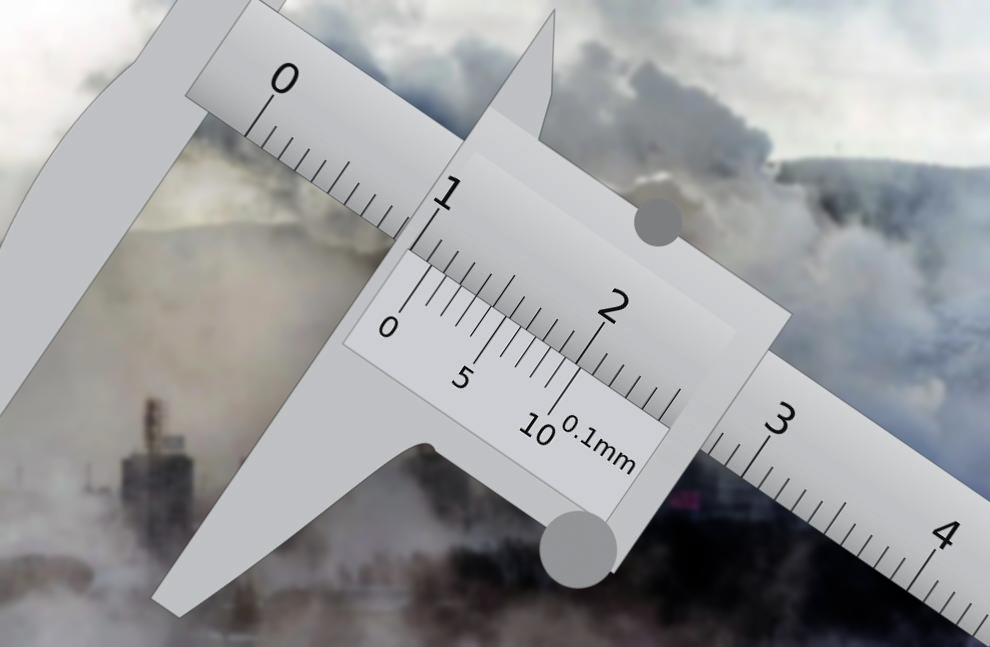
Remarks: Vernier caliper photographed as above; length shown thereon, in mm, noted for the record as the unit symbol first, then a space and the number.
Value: mm 11.3
